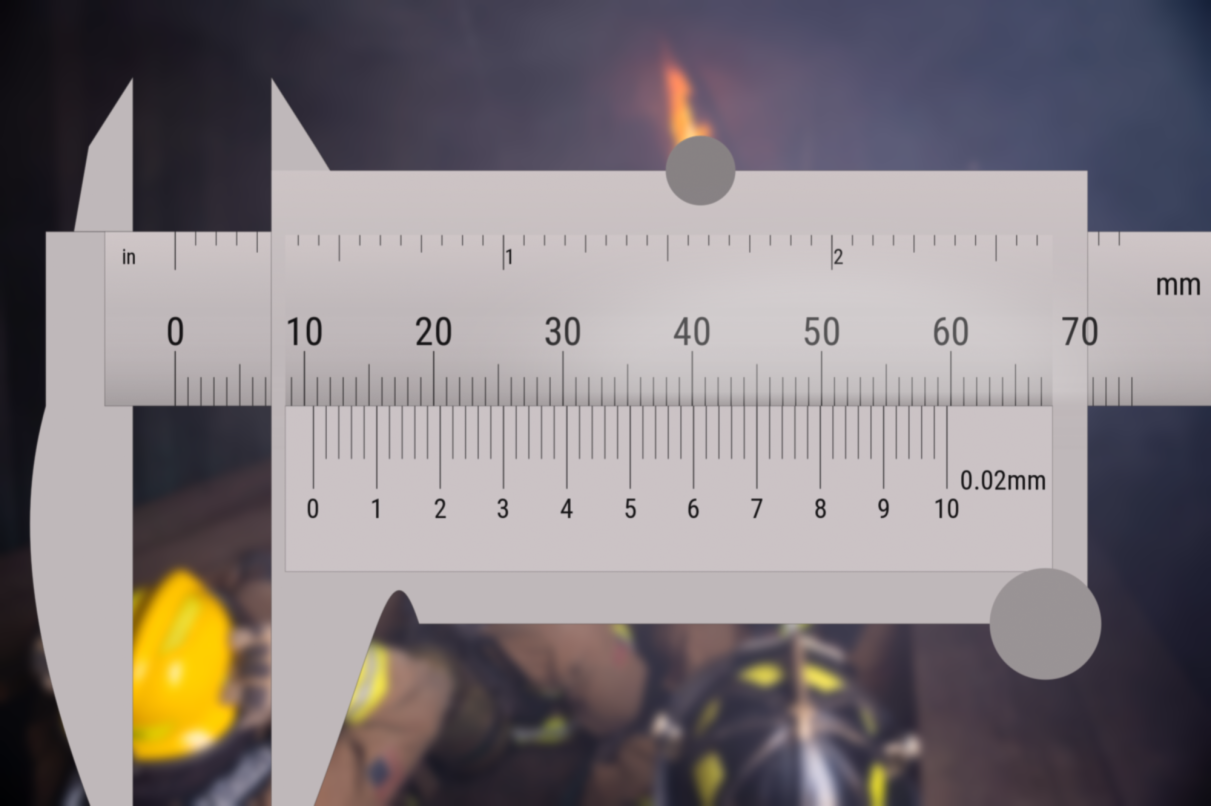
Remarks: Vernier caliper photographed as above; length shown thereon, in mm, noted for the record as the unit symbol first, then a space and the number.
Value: mm 10.7
